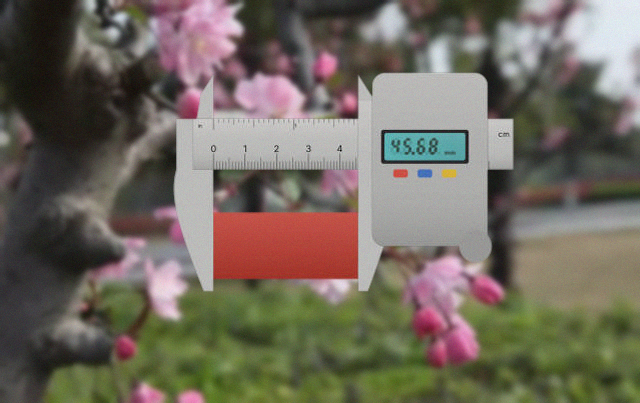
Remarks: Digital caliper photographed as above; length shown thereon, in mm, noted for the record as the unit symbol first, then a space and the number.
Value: mm 45.68
